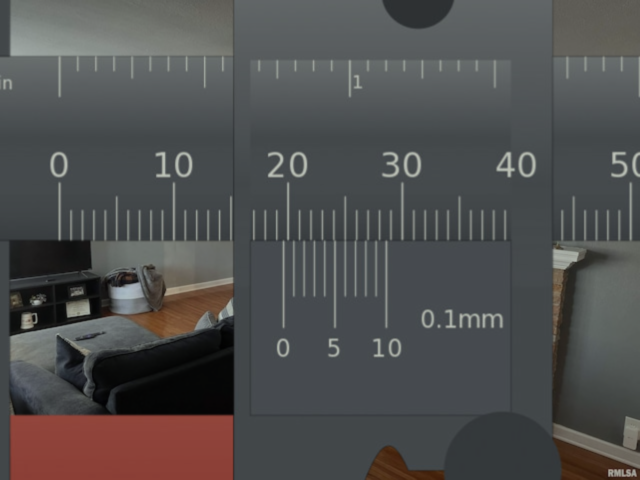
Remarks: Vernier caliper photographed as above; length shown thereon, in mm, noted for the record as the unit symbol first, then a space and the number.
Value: mm 19.6
